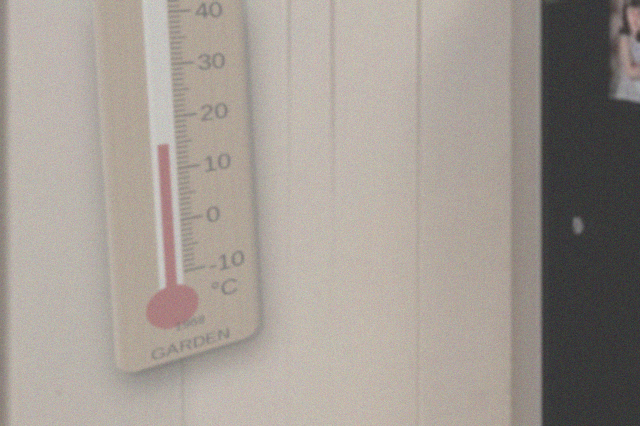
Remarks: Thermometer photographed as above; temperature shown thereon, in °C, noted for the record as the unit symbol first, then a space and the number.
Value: °C 15
